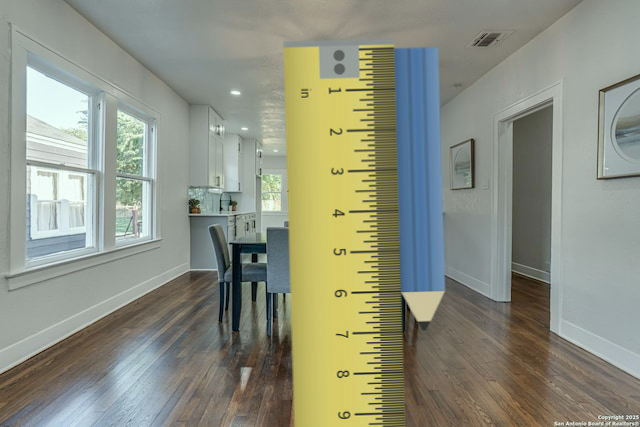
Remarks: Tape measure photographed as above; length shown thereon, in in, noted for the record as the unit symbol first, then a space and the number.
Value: in 7
